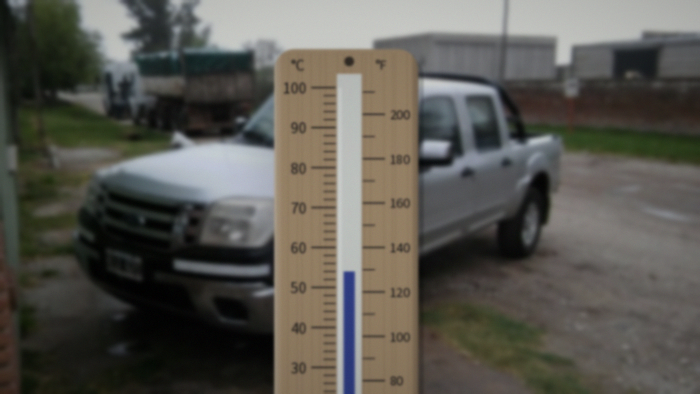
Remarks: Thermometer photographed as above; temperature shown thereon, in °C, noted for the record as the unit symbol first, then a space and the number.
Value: °C 54
